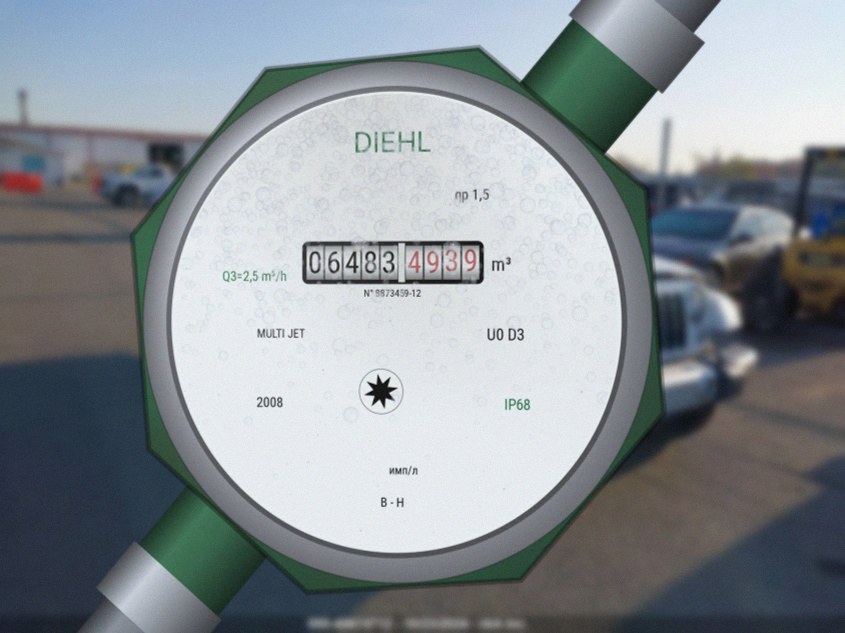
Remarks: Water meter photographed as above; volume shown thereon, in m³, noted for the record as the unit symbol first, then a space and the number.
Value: m³ 6483.4939
